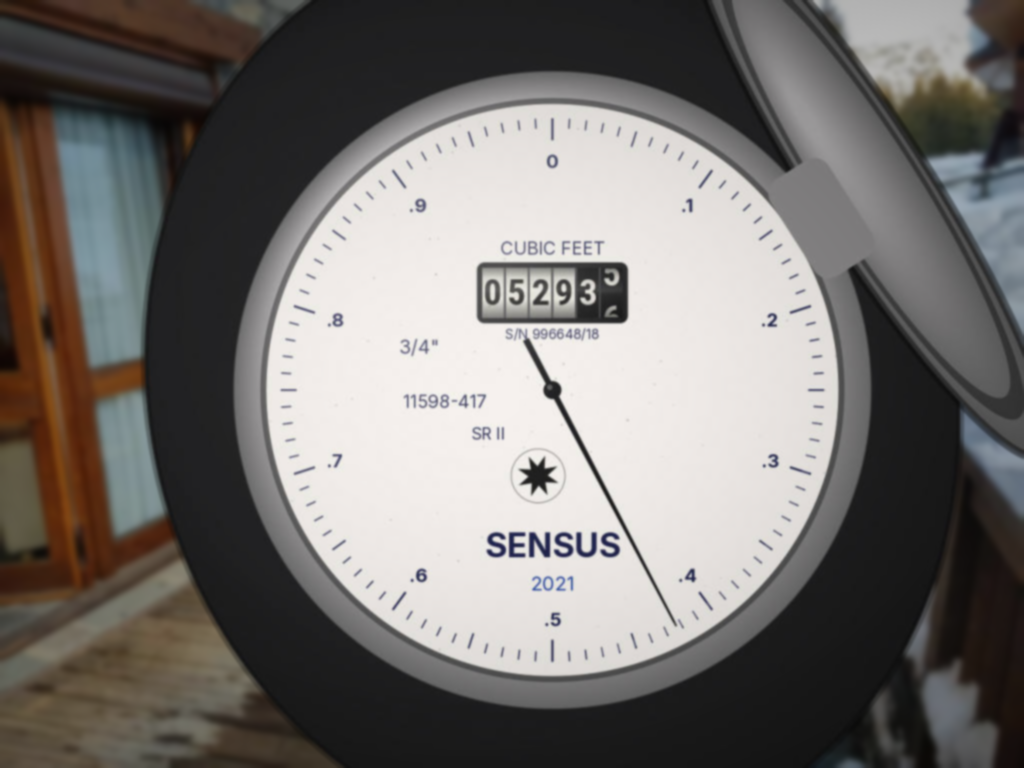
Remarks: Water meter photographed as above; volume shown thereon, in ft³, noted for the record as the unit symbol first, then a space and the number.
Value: ft³ 52935.42
